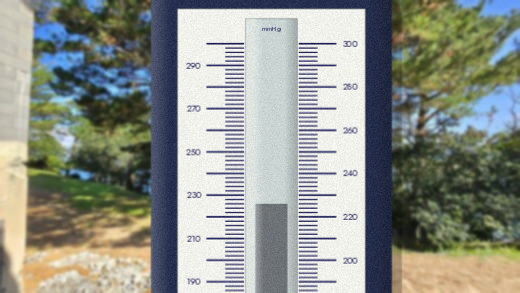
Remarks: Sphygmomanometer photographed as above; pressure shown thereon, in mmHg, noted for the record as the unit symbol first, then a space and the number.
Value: mmHg 226
